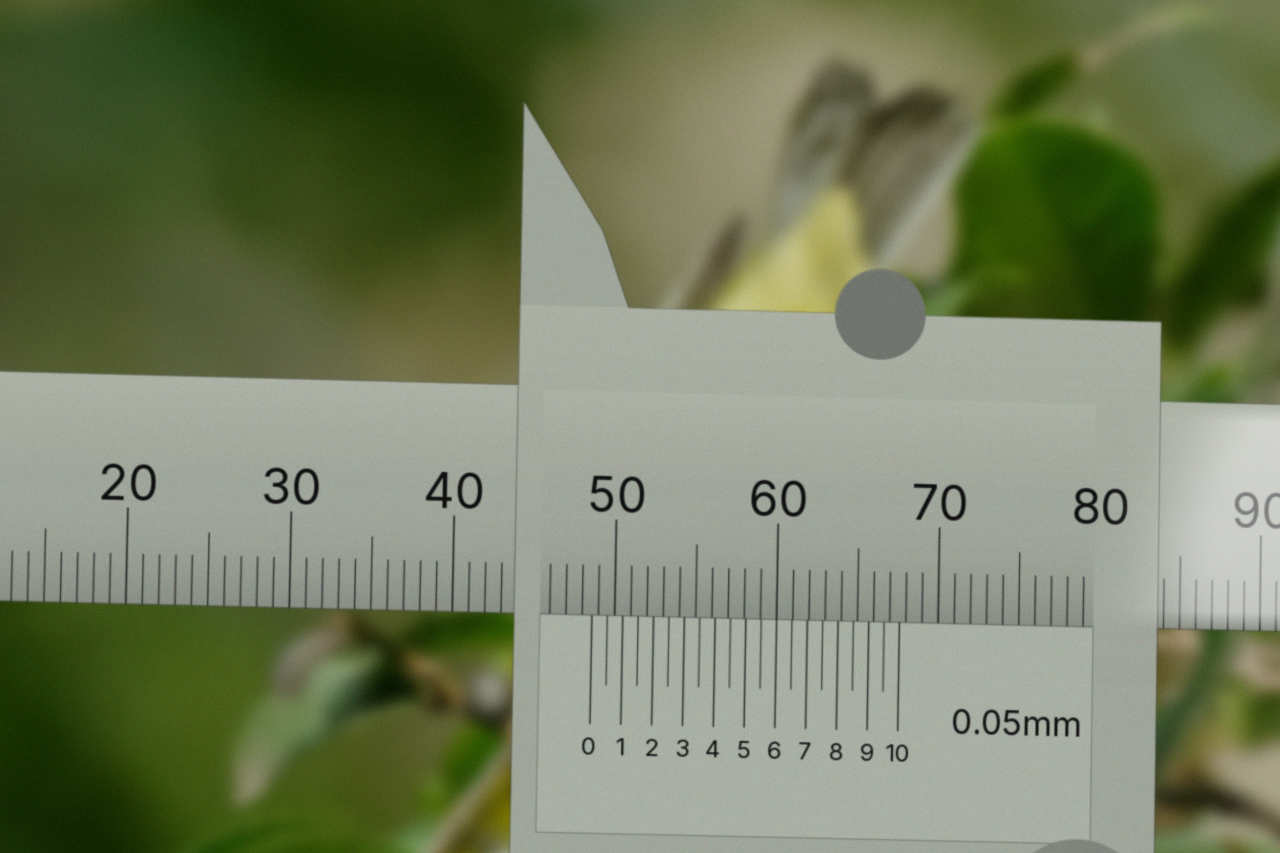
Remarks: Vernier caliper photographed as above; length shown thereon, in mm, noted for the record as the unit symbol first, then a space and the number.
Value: mm 48.6
